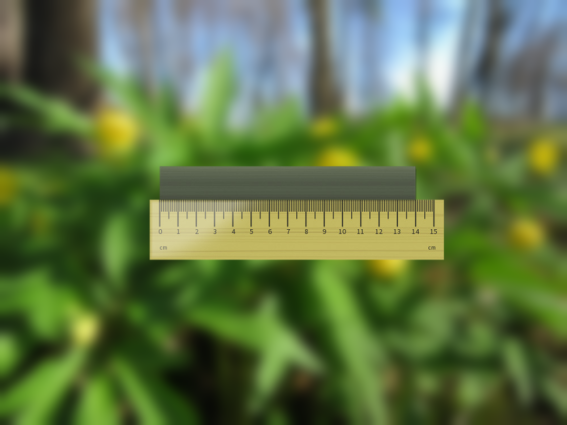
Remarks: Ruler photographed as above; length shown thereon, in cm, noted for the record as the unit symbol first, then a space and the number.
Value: cm 14
